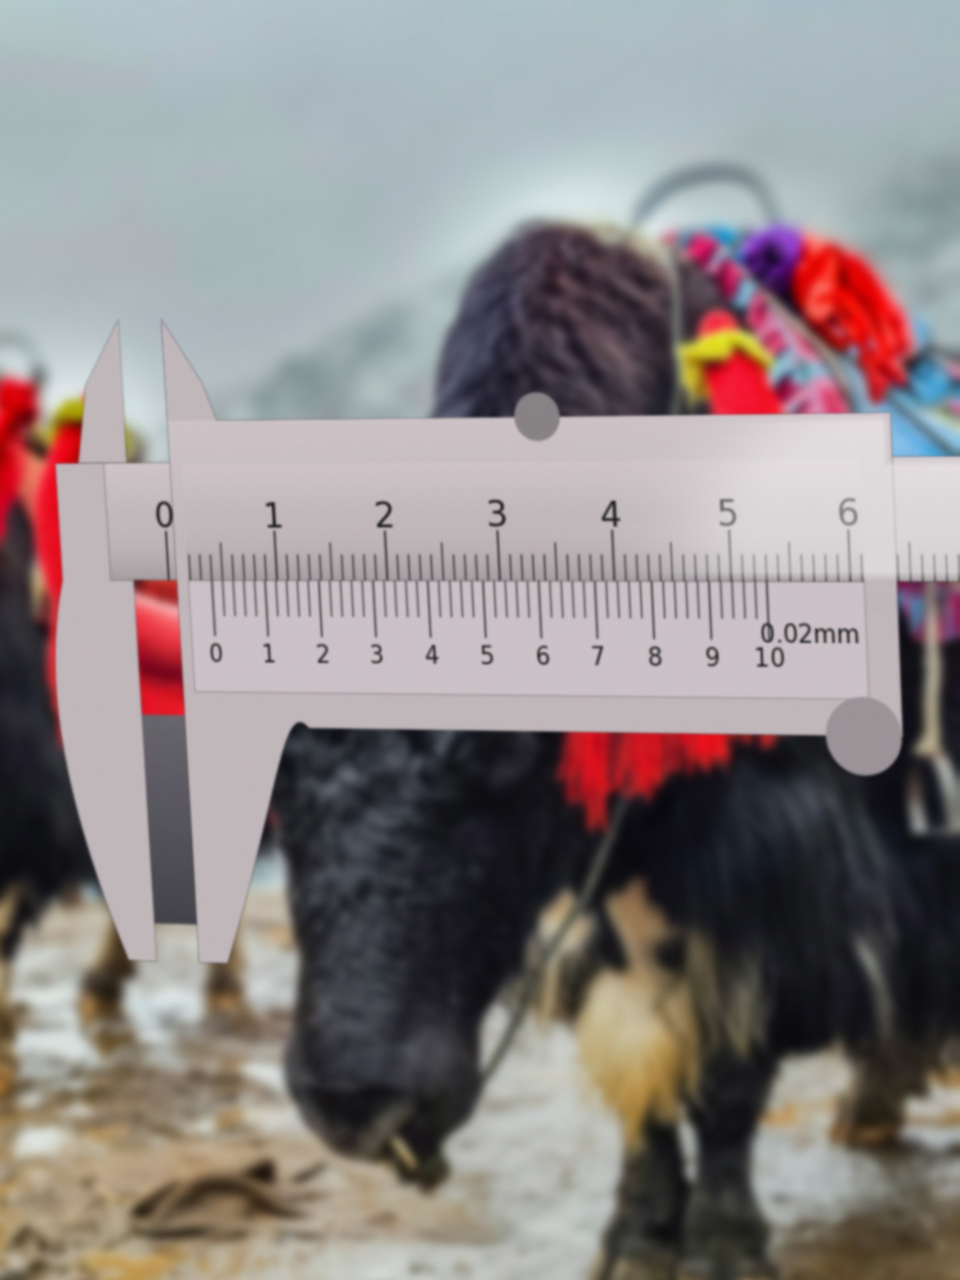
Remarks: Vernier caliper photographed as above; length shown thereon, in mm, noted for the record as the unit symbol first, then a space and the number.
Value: mm 4.0
